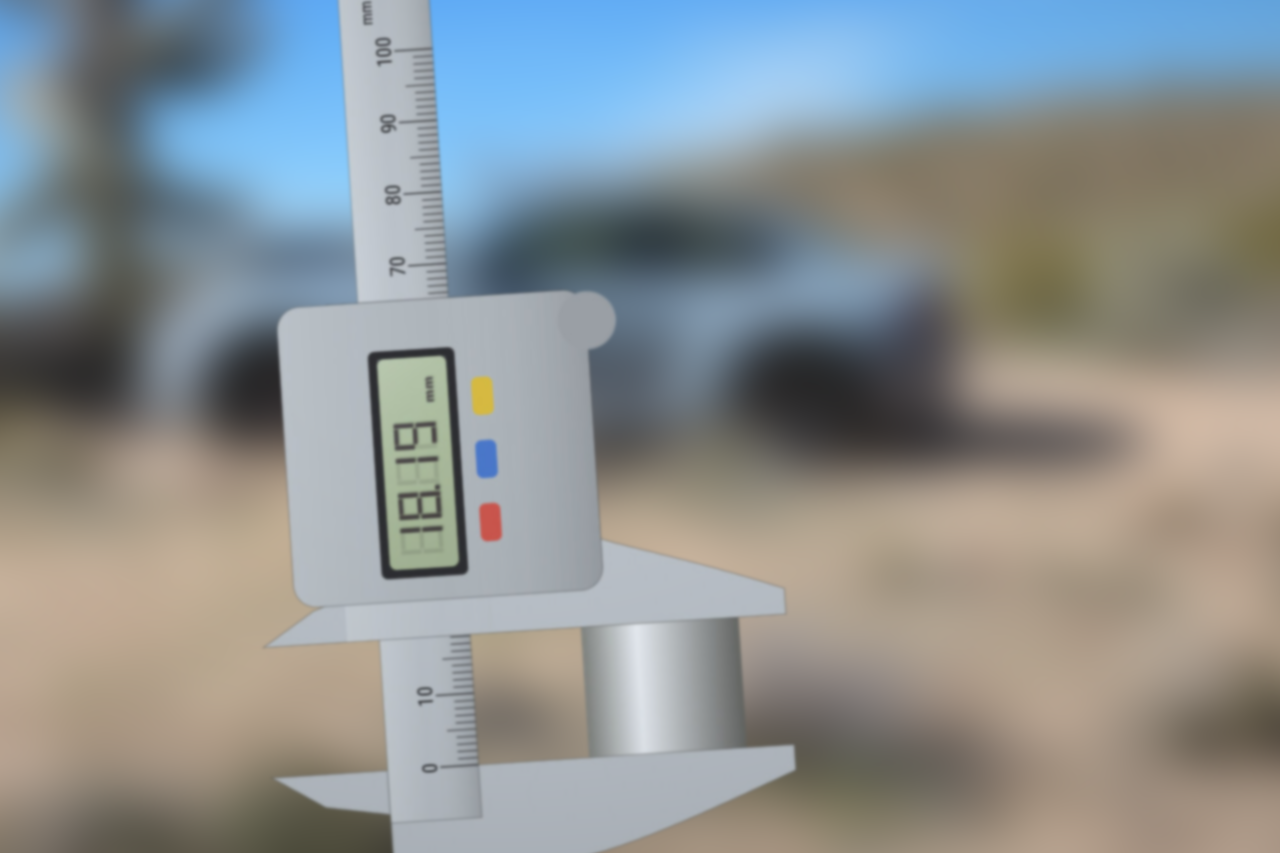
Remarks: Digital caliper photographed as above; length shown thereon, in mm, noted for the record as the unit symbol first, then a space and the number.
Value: mm 18.19
